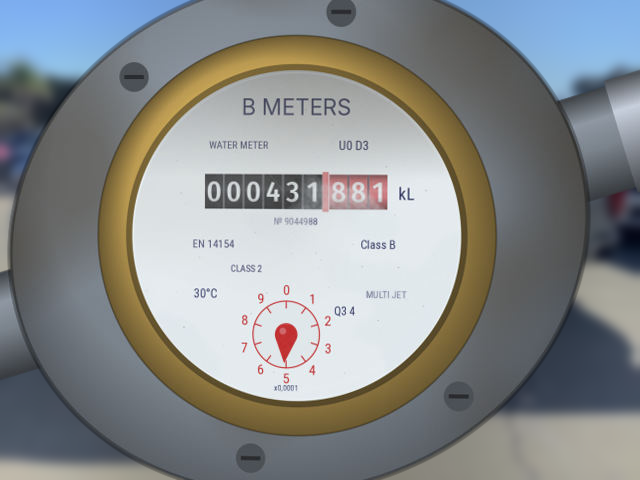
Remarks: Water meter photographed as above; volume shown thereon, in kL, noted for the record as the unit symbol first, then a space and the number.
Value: kL 431.8815
